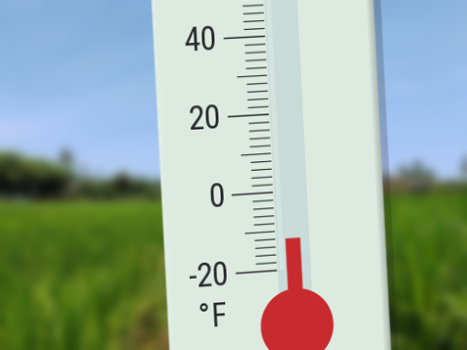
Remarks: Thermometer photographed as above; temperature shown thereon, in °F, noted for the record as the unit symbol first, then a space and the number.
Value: °F -12
